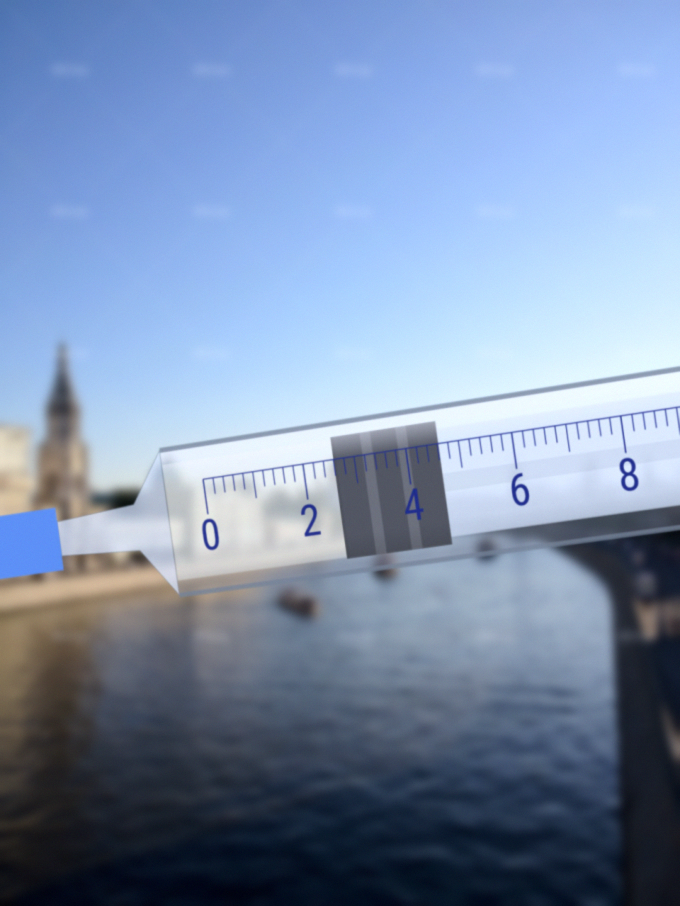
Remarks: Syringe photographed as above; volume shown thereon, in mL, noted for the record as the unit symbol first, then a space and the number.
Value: mL 2.6
